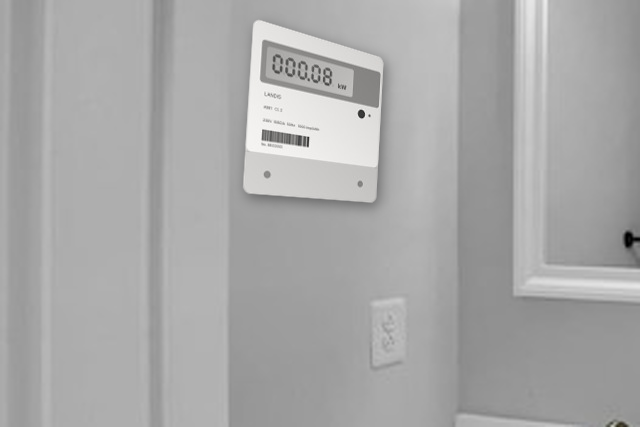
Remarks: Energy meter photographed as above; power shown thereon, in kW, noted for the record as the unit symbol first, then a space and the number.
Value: kW 0.08
